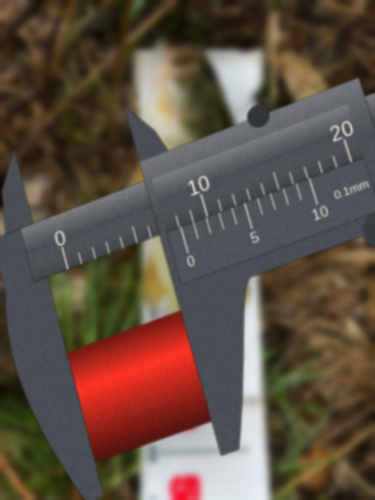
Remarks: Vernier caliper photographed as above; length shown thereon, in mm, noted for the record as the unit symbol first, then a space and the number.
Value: mm 8.1
